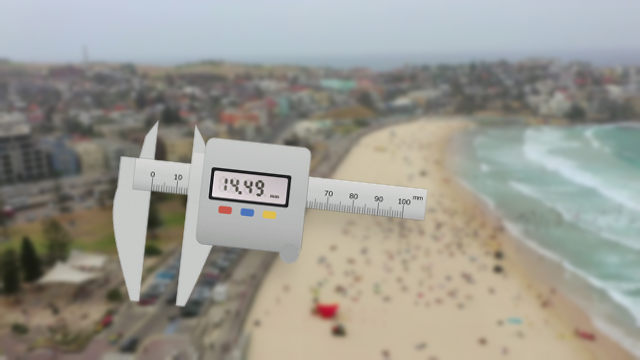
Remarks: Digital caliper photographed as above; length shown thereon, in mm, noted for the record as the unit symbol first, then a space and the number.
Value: mm 14.49
